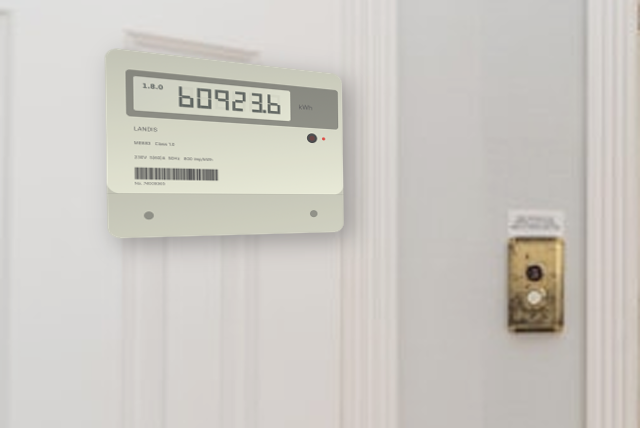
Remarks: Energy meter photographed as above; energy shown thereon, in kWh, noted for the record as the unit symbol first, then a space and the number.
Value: kWh 60923.6
